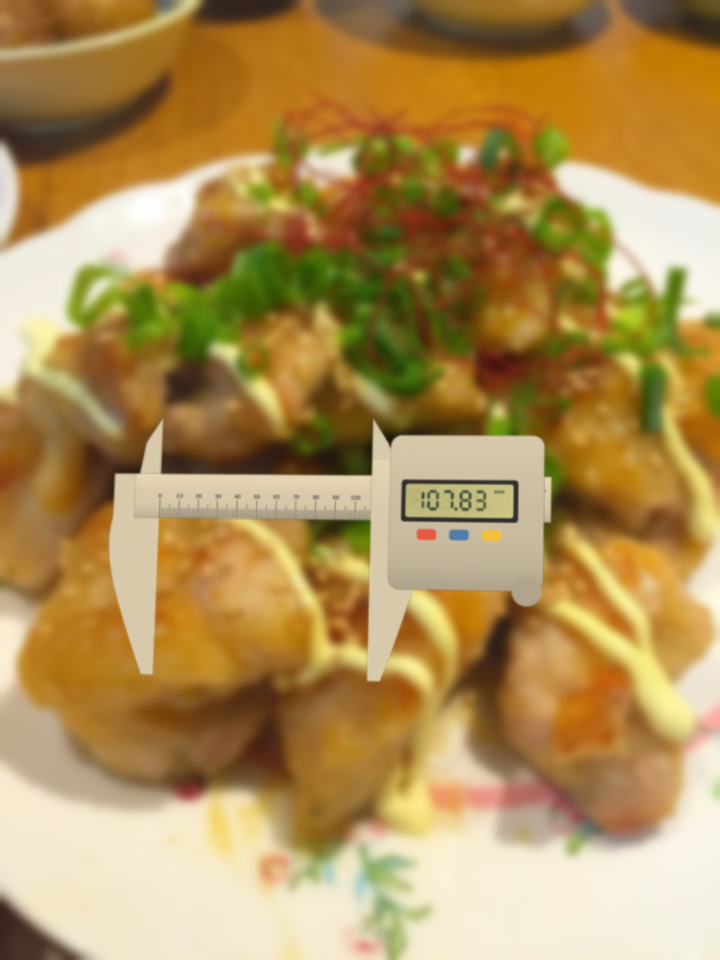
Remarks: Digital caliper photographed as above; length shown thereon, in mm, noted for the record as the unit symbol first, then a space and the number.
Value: mm 107.83
